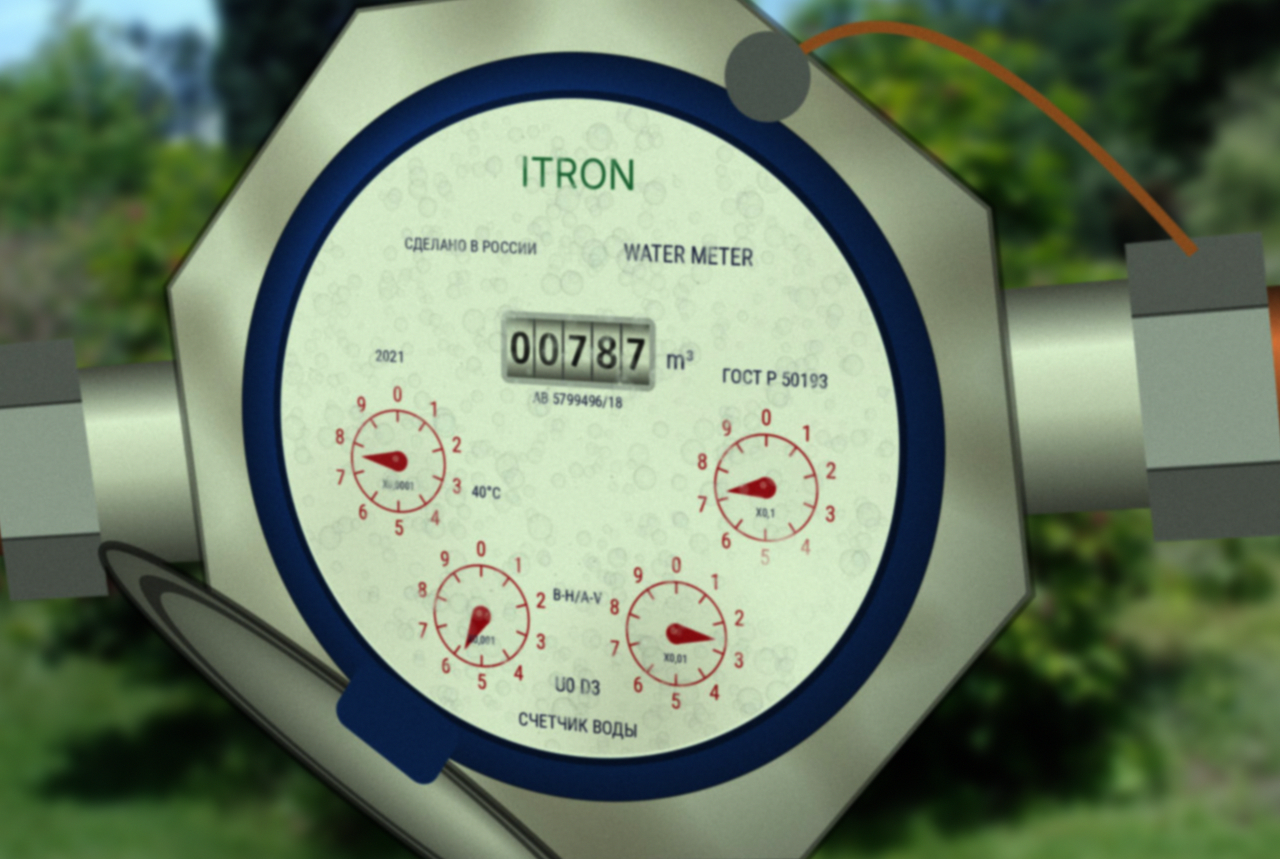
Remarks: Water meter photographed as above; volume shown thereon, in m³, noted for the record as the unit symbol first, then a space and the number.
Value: m³ 787.7257
